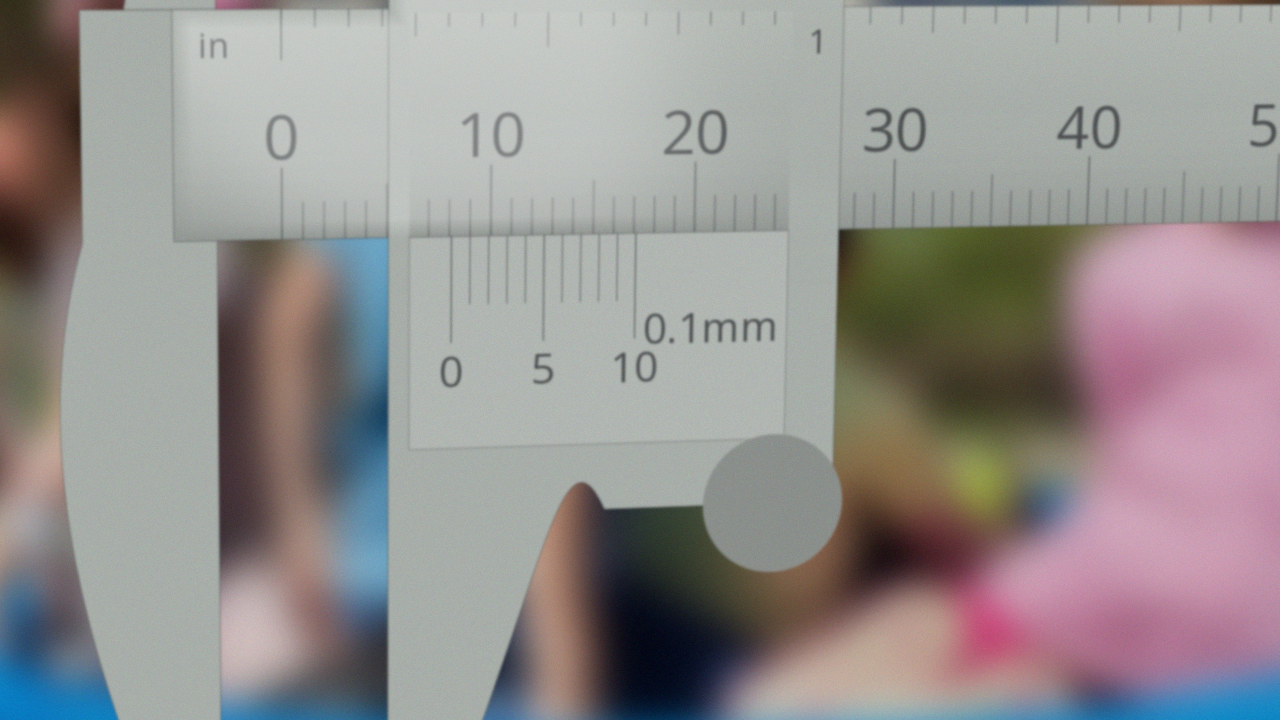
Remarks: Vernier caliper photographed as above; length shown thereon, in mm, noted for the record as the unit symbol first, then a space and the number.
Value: mm 8.1
